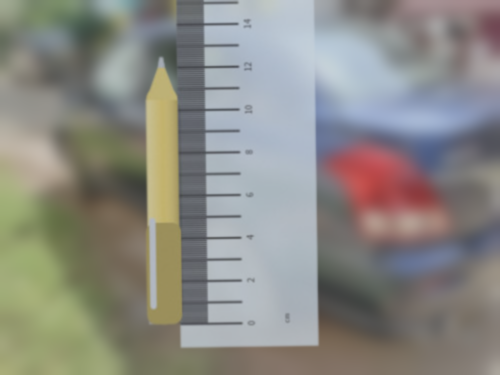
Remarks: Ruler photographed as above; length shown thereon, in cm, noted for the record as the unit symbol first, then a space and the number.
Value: cm 12.5
